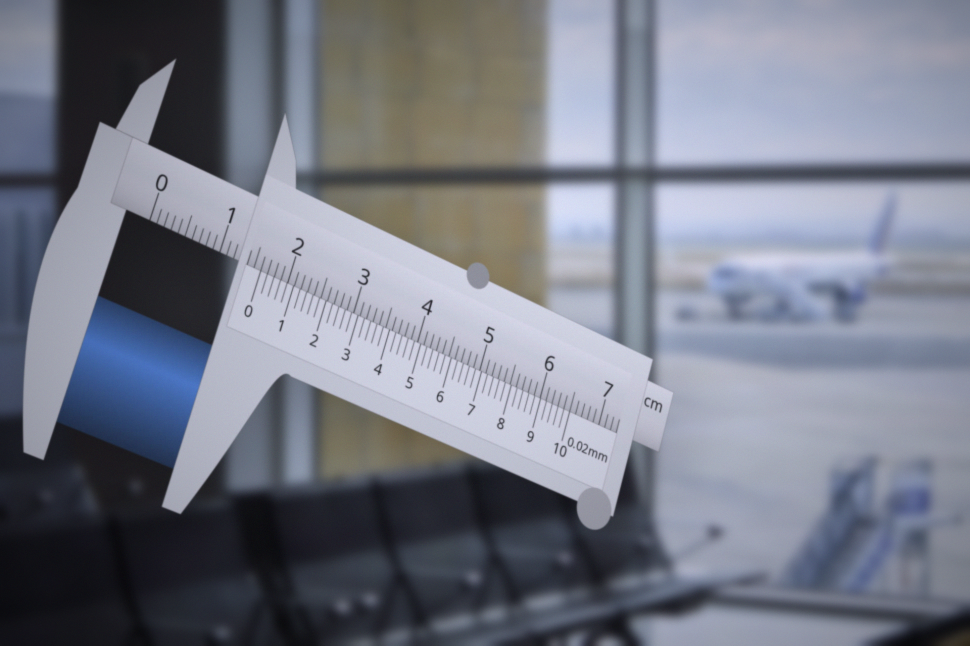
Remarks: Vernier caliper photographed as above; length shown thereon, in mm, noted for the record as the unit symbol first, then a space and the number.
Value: mm 16.0
